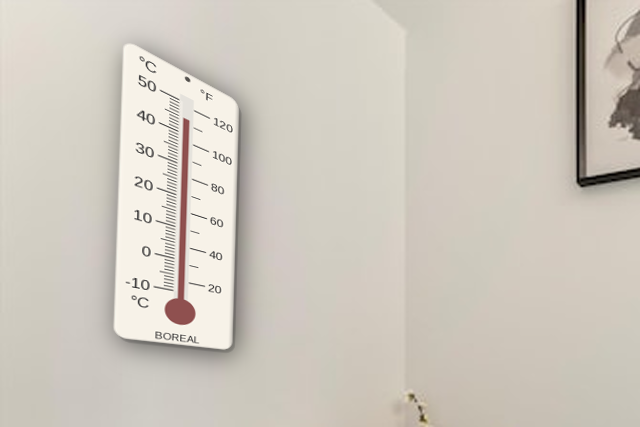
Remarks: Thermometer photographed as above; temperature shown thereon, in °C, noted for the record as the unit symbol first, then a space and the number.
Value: °C 45
